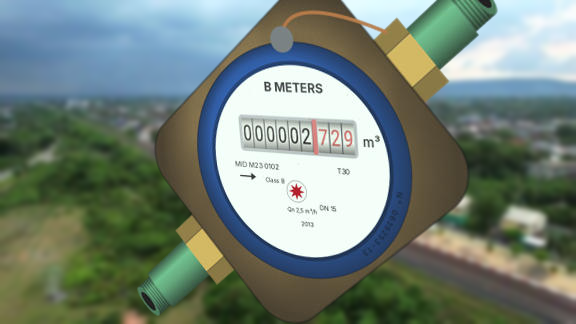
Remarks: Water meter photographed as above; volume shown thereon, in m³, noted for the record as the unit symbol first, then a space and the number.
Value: m³ 2.729
